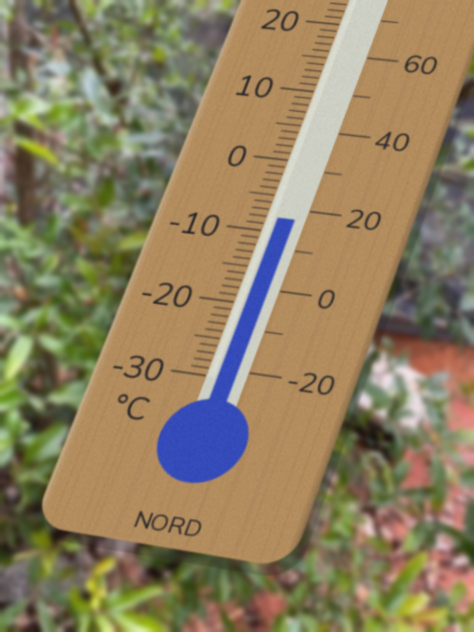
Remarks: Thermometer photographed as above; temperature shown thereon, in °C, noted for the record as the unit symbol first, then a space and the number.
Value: °C -8
